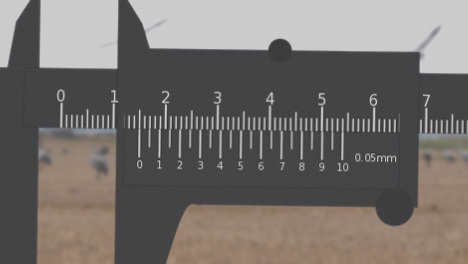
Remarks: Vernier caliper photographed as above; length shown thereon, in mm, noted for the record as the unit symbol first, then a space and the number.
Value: mm 15.0
